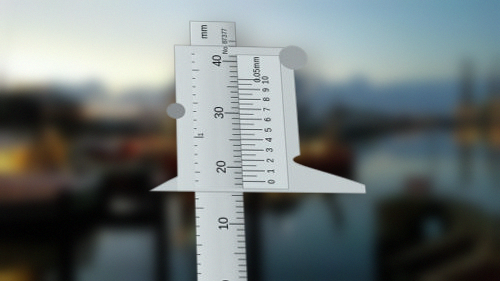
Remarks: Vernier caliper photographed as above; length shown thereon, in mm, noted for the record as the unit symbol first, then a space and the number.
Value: mm 17.5
